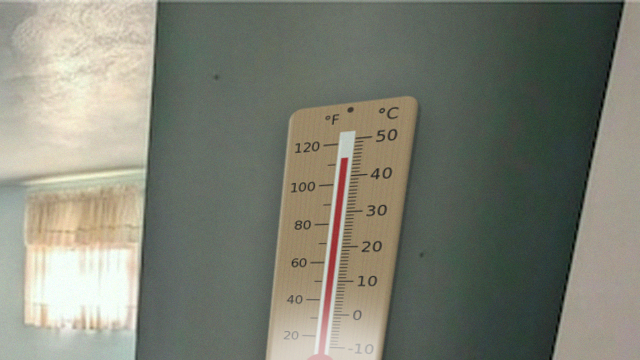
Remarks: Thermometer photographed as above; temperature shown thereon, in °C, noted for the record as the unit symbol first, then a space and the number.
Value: °C 45
